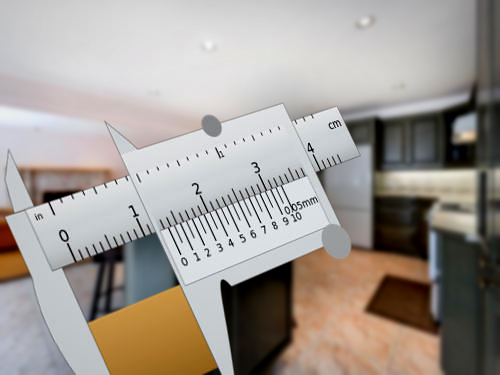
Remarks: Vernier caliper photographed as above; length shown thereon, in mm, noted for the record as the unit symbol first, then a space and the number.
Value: mm 13.6
